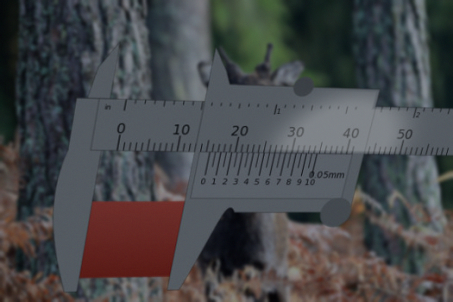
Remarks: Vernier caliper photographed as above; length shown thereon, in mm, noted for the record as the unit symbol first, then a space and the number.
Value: mm 15.6
